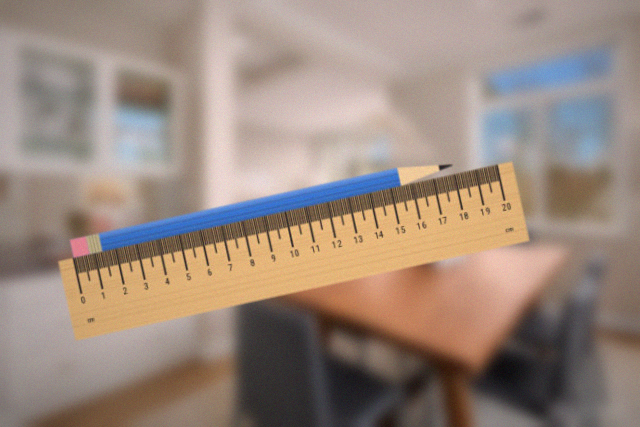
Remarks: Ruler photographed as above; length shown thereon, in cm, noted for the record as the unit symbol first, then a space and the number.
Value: cm 18
